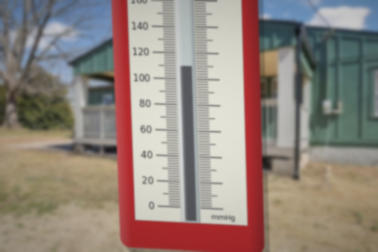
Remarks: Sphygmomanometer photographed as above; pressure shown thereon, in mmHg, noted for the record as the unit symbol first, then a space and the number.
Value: mmHg 110
